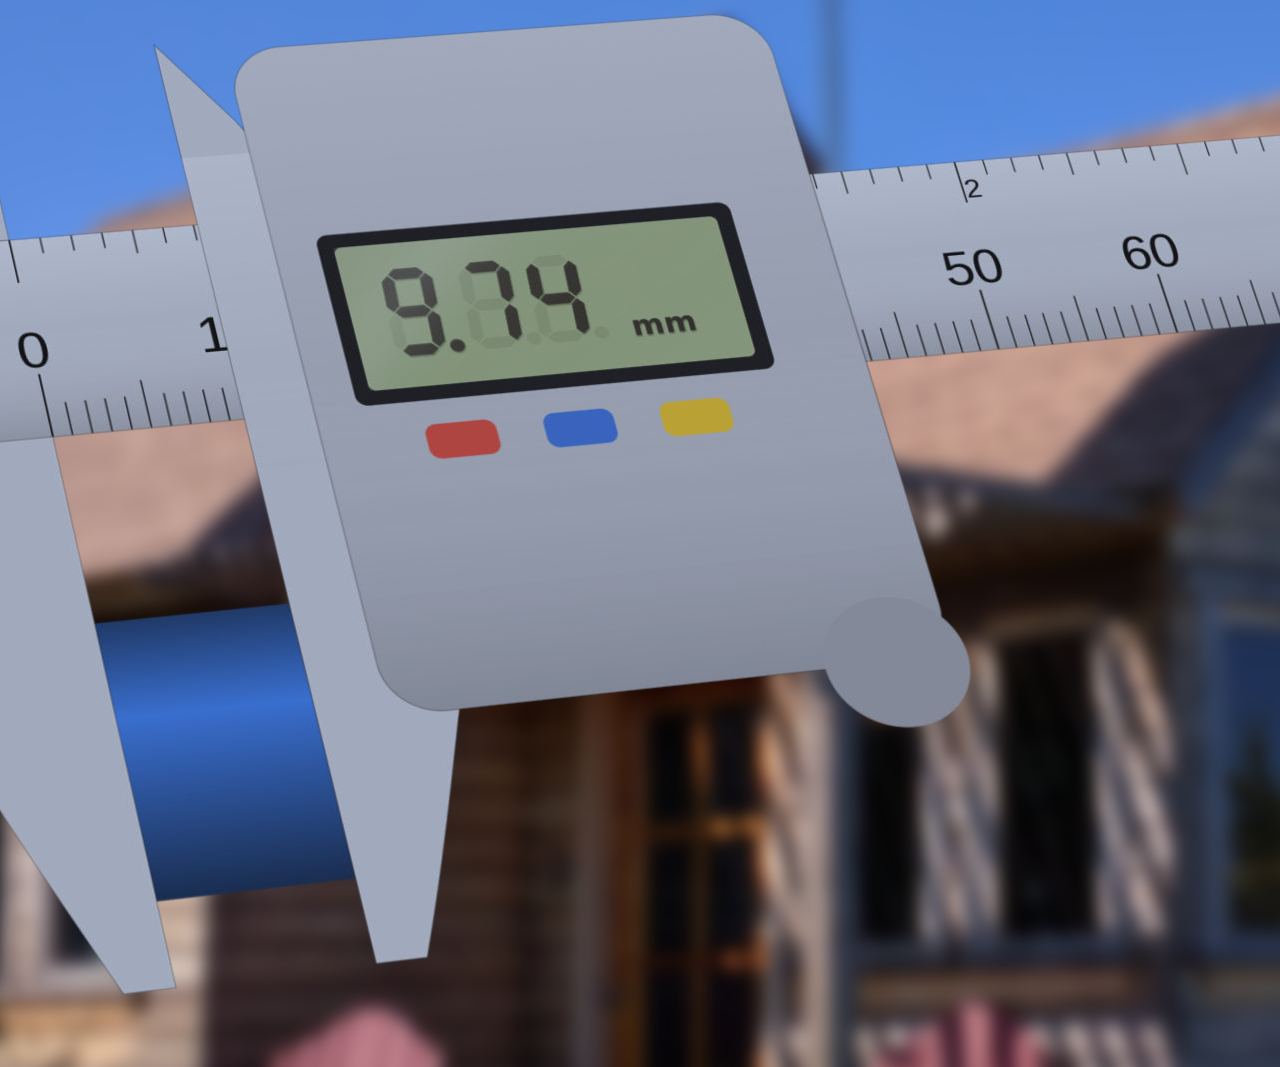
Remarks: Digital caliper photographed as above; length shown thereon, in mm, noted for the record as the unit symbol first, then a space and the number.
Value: mm 9.74
